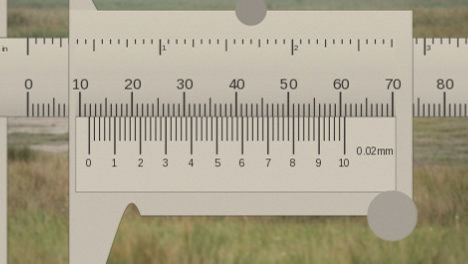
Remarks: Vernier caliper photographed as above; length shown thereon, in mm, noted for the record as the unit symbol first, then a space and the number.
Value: mm 11.8
